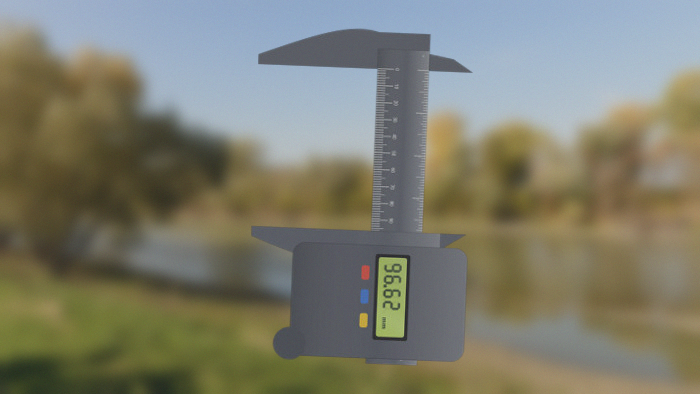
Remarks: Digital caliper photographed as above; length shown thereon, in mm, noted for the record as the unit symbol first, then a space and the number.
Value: mm 96.62
